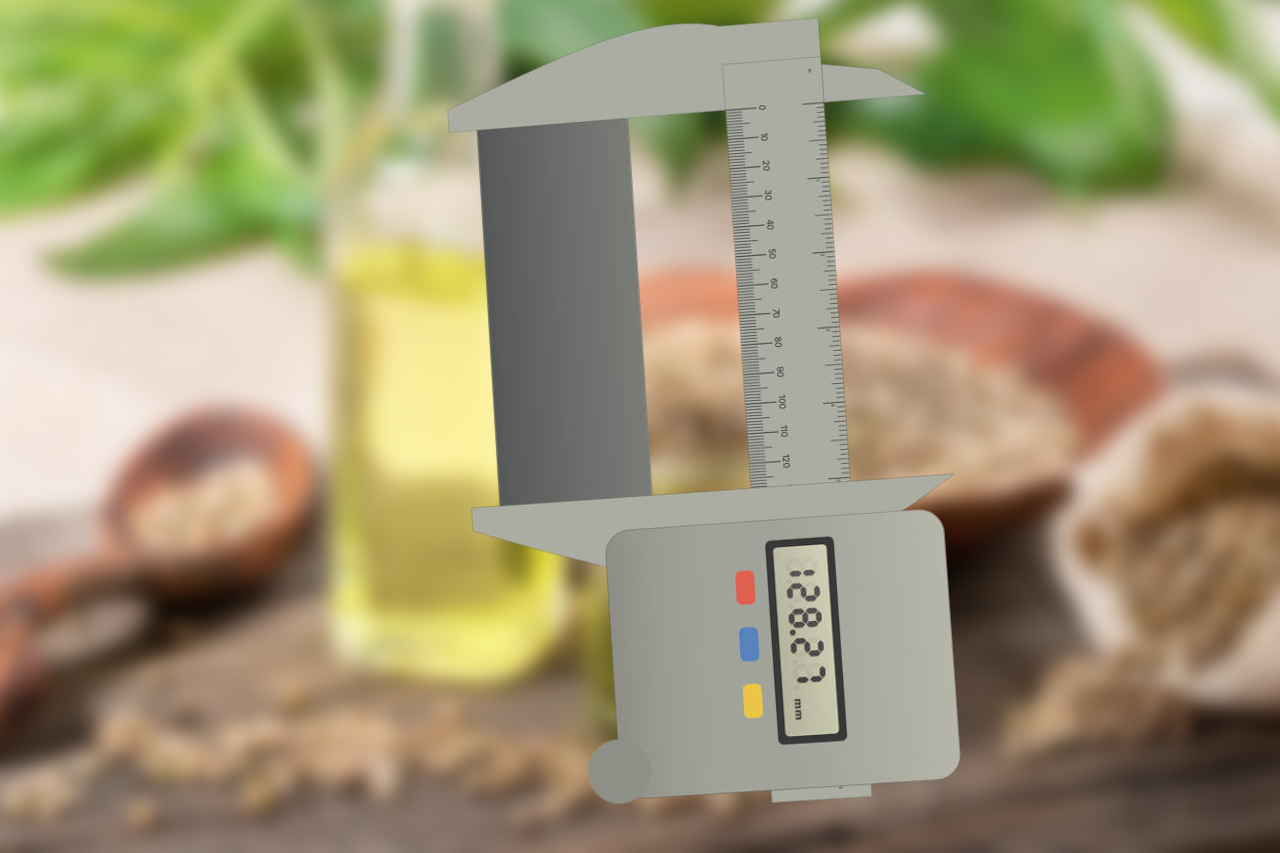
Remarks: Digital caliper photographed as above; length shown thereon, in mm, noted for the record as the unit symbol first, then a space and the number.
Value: mm 128.27
